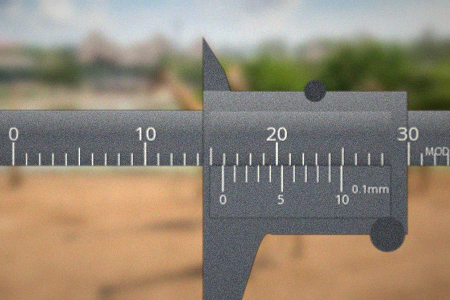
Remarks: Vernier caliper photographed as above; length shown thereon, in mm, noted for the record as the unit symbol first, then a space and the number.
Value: mm 15.9
